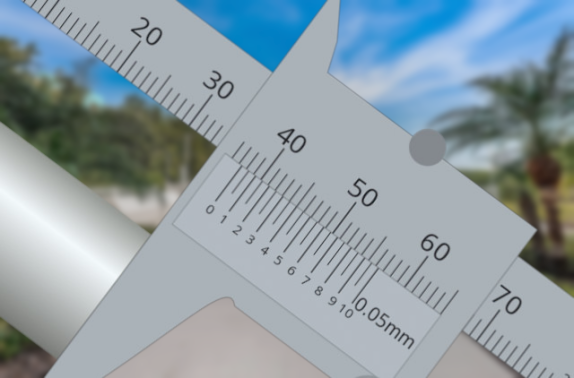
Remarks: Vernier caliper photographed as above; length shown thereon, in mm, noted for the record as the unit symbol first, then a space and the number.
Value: mm 37.4
